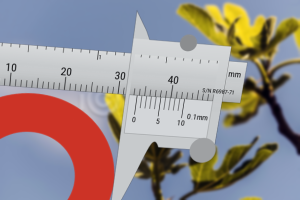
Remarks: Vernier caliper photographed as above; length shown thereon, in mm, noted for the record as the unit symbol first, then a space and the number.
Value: mm 33.6
